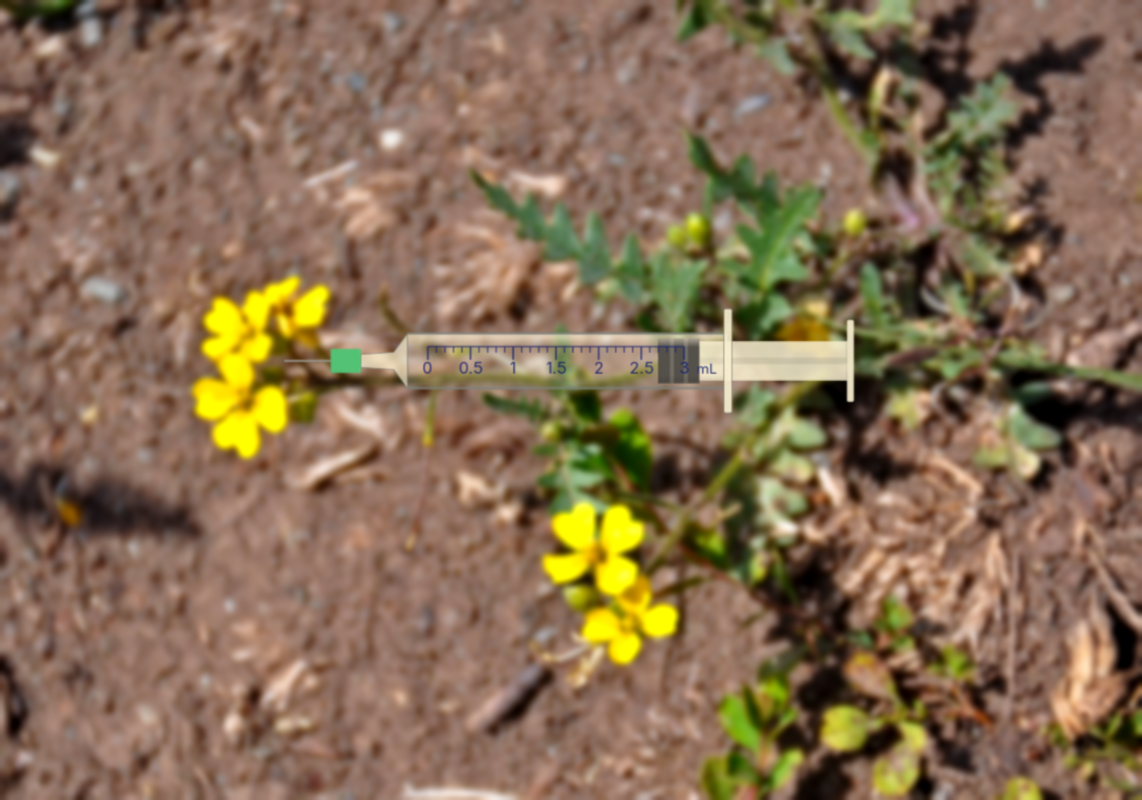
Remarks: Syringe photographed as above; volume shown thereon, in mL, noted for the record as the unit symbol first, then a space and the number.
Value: mL 2.7
